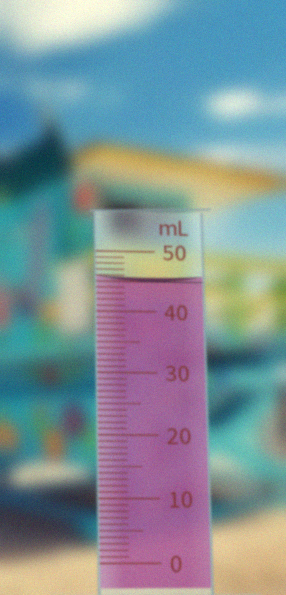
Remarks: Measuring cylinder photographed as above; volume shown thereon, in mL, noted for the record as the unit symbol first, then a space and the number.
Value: mL 45
